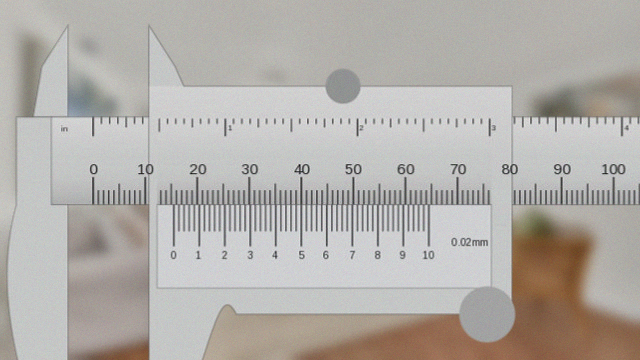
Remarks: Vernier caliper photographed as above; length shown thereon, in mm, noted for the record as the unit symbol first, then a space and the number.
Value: mm 15.5
